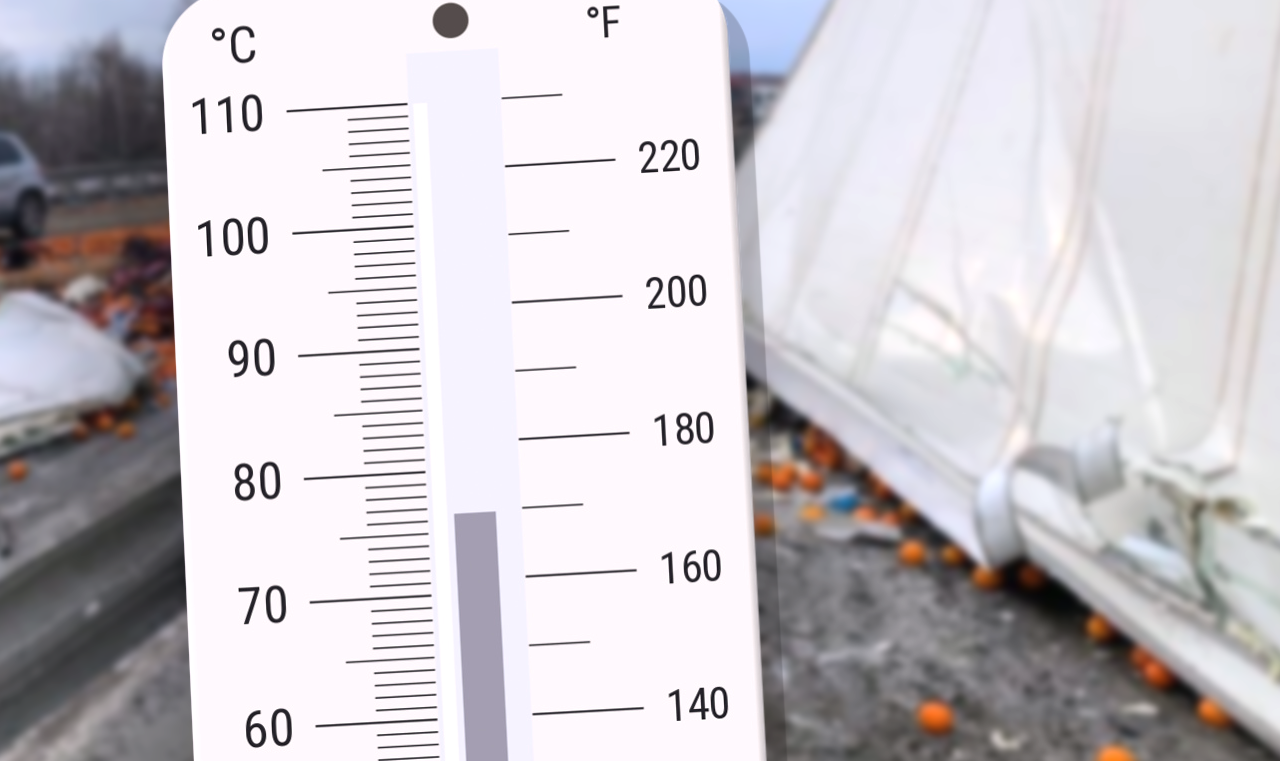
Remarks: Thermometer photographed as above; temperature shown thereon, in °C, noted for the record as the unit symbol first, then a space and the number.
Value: °C 76.5
